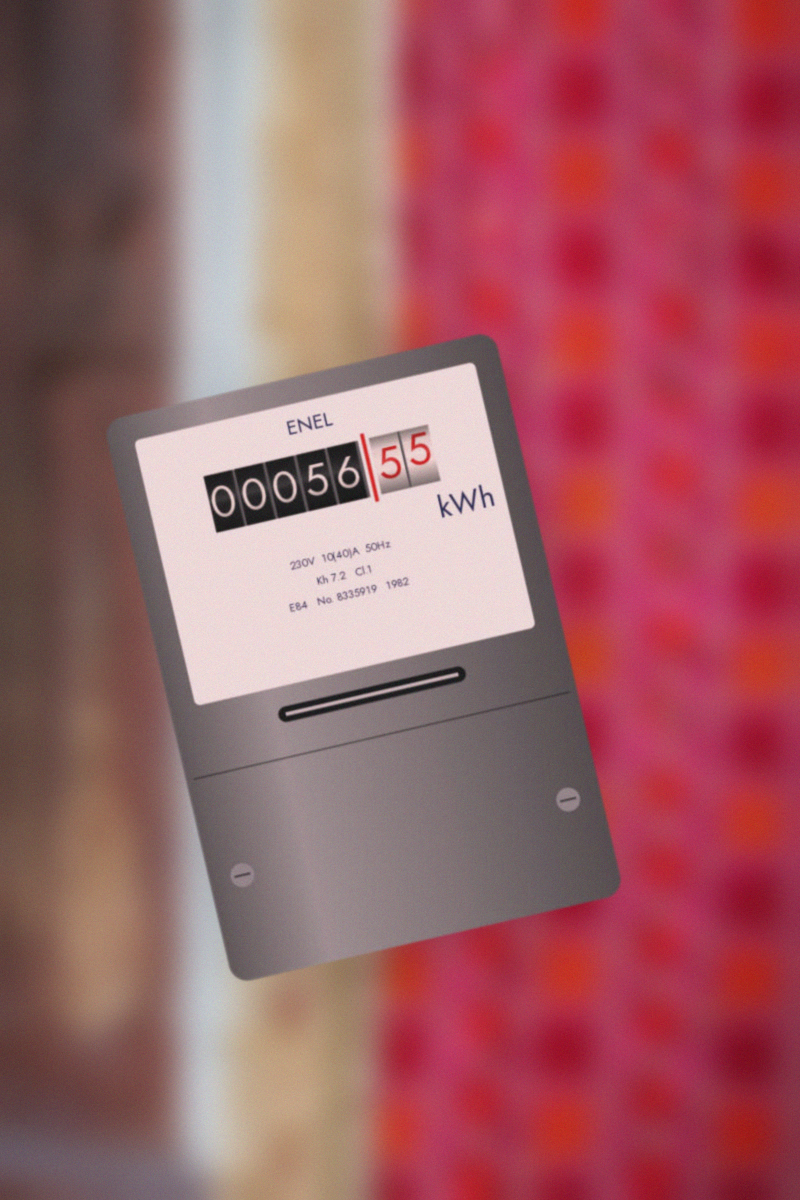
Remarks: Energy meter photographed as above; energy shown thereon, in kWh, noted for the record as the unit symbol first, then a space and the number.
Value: kWh 56.55
